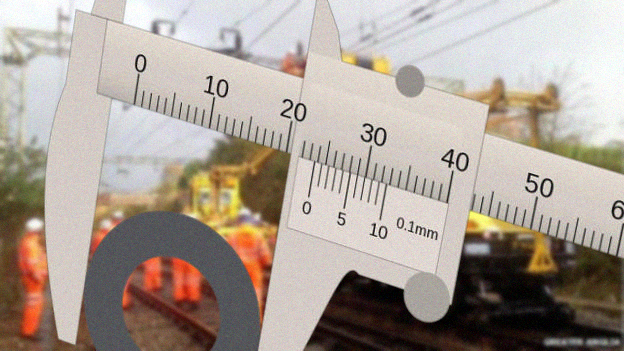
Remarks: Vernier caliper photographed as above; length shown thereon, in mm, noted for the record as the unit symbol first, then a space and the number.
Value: mm 23.6
